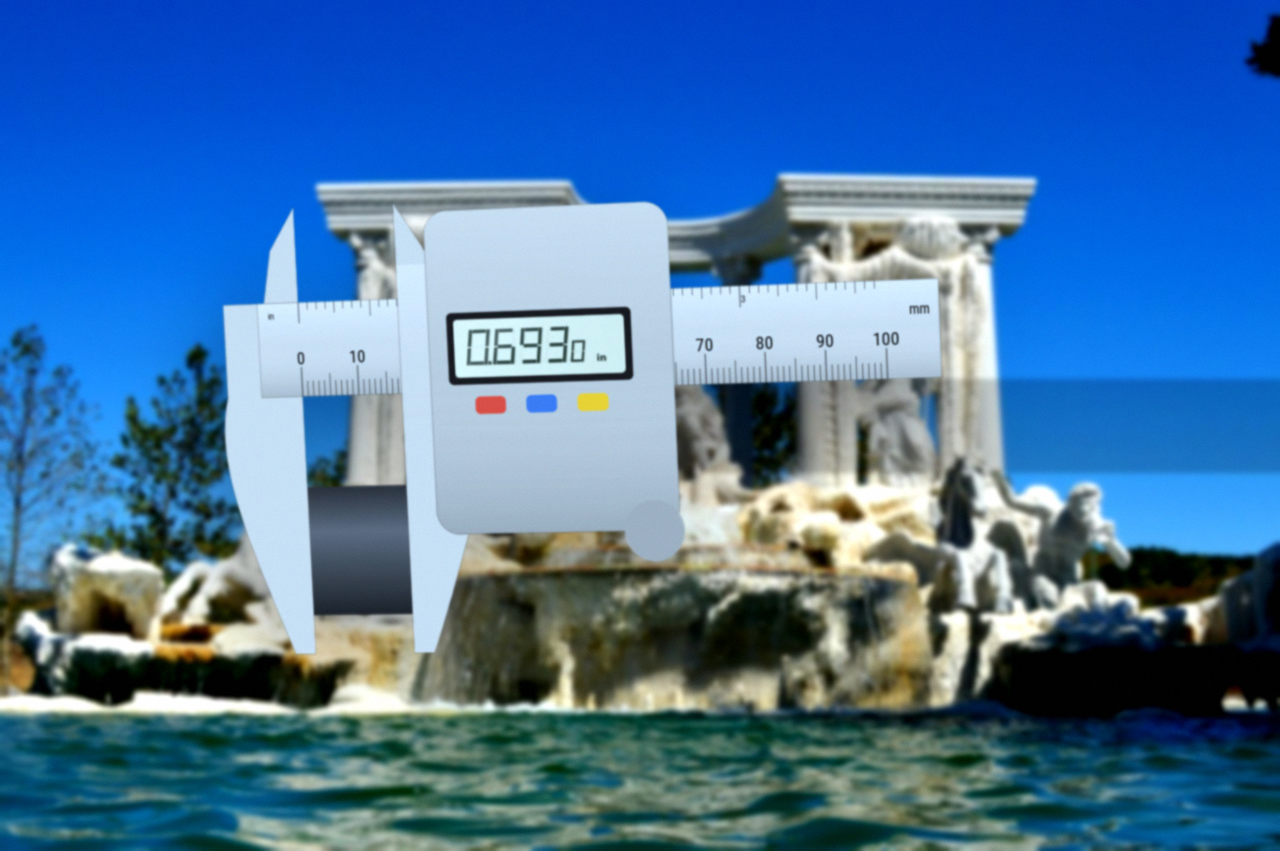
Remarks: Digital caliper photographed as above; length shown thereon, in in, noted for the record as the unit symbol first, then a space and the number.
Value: in 0.6930
